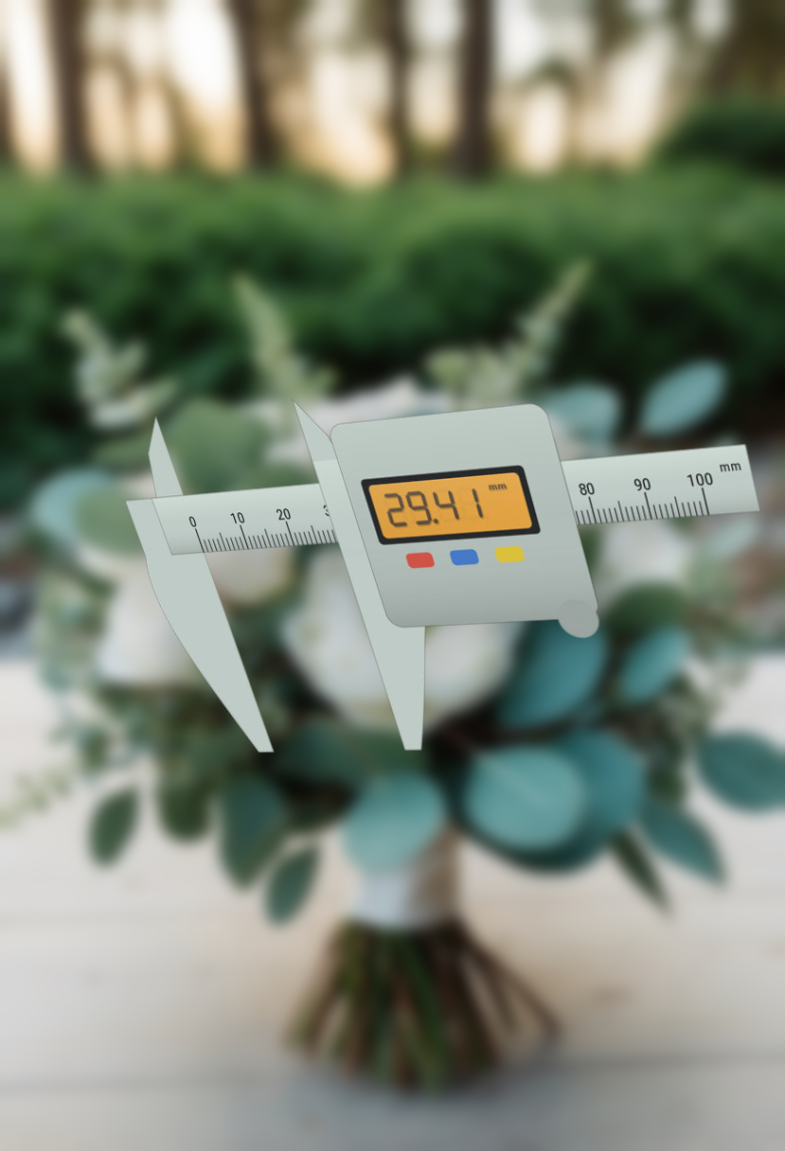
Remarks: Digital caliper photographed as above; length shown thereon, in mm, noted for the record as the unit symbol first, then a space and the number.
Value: mm 29.41
